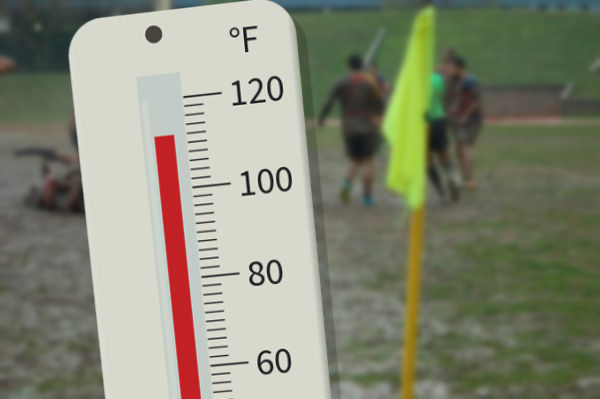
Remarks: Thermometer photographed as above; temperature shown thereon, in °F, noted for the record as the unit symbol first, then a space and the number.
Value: °F 112
